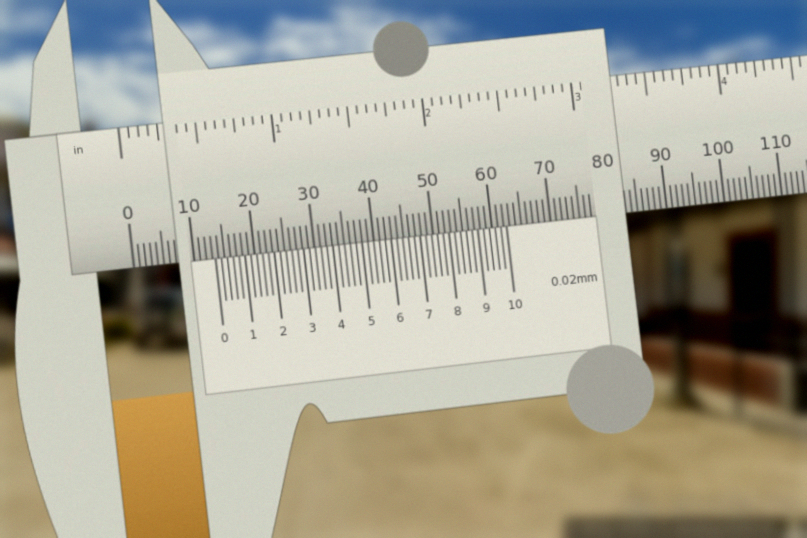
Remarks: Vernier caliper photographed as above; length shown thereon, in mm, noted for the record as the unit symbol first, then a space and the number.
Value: mm 13.5
